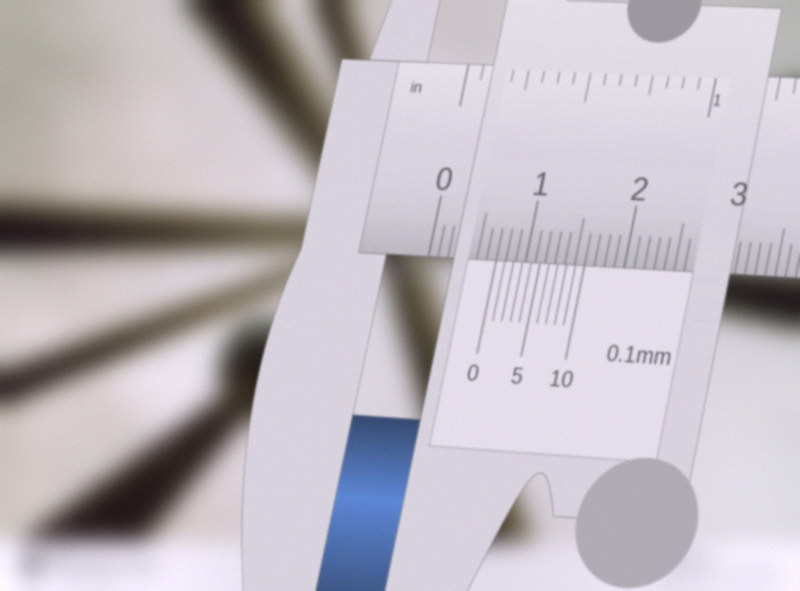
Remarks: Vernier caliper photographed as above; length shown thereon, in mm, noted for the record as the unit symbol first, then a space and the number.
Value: mm 7.0
